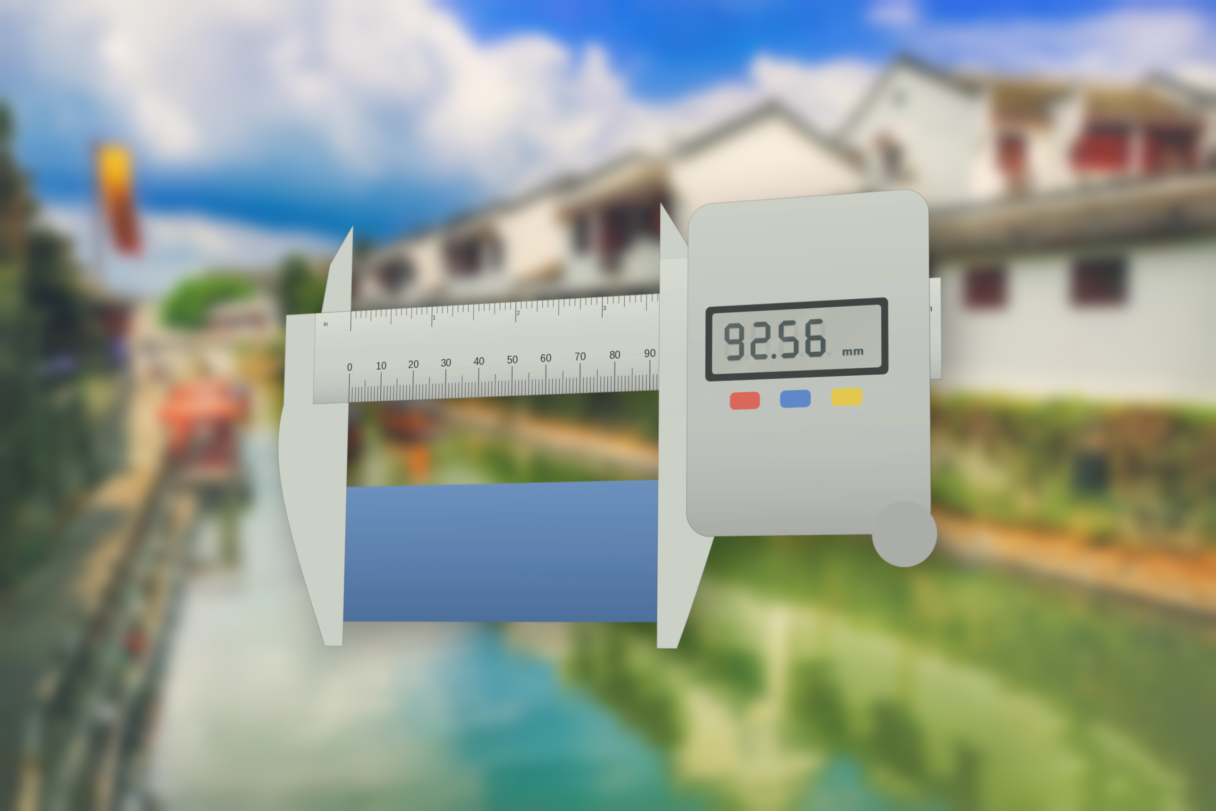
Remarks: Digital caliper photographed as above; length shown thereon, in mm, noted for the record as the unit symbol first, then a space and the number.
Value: mm 92.56
